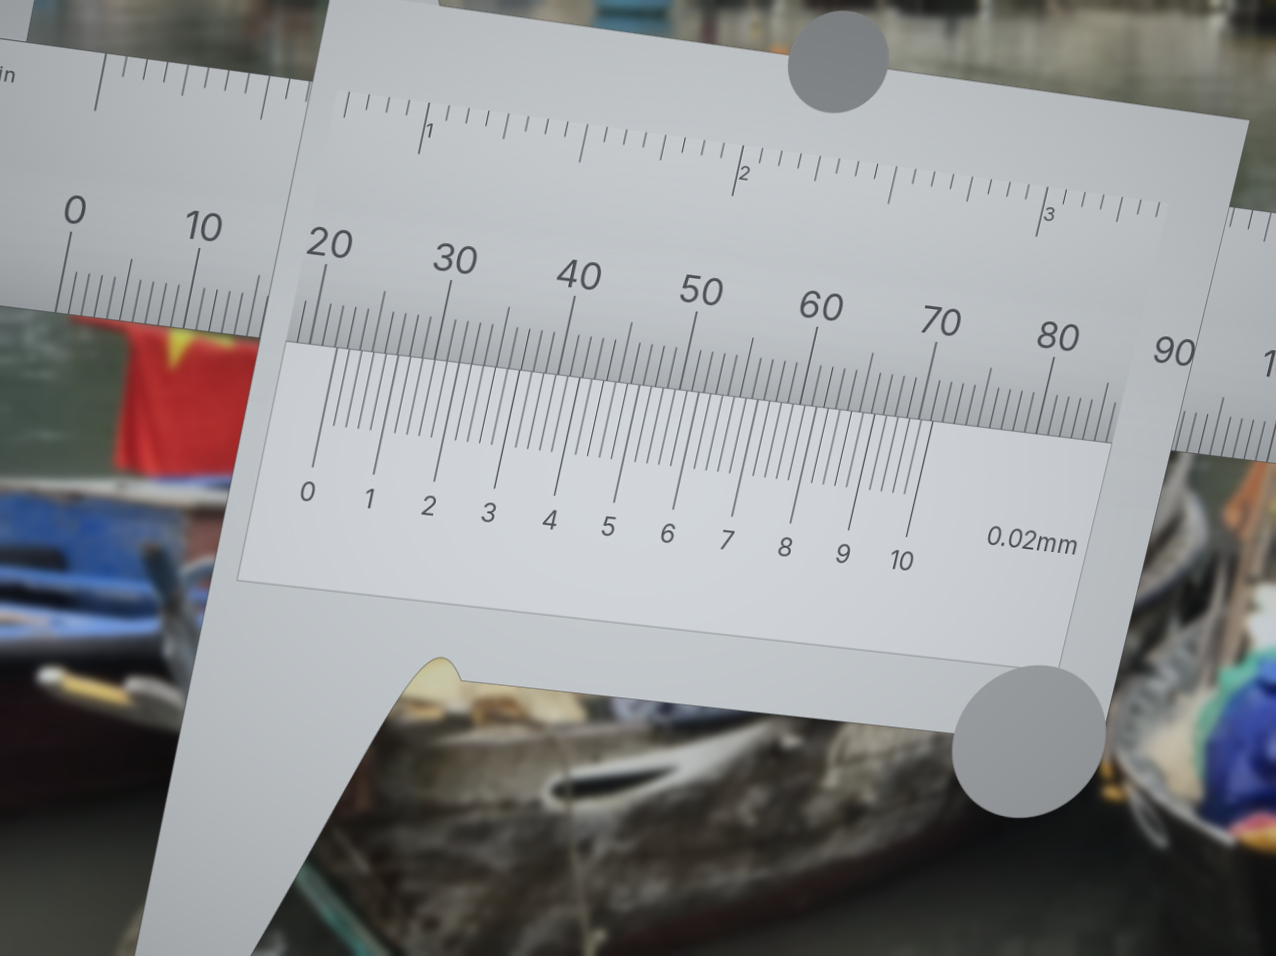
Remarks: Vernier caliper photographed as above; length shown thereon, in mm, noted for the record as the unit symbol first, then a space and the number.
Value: mm 22.2
